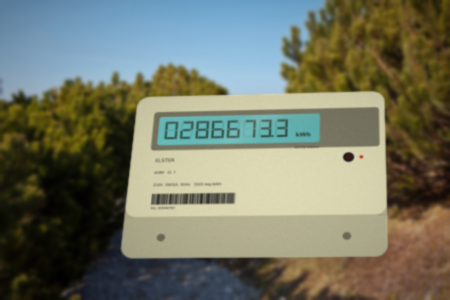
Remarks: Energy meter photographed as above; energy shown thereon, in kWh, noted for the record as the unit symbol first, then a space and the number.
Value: kWh 286673.3
